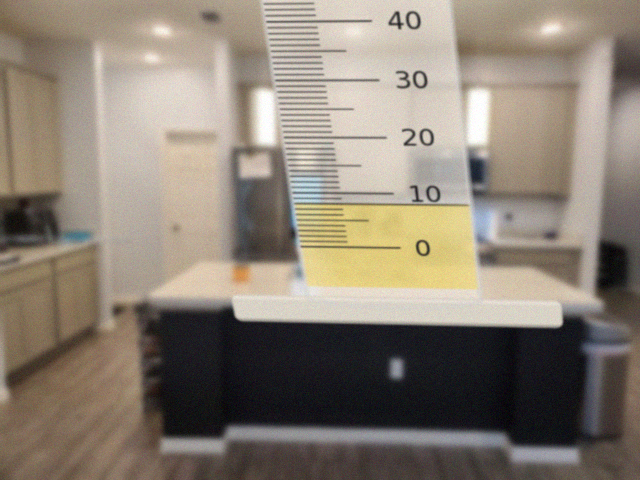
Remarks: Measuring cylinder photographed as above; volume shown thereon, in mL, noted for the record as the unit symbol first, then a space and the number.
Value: mL 8
